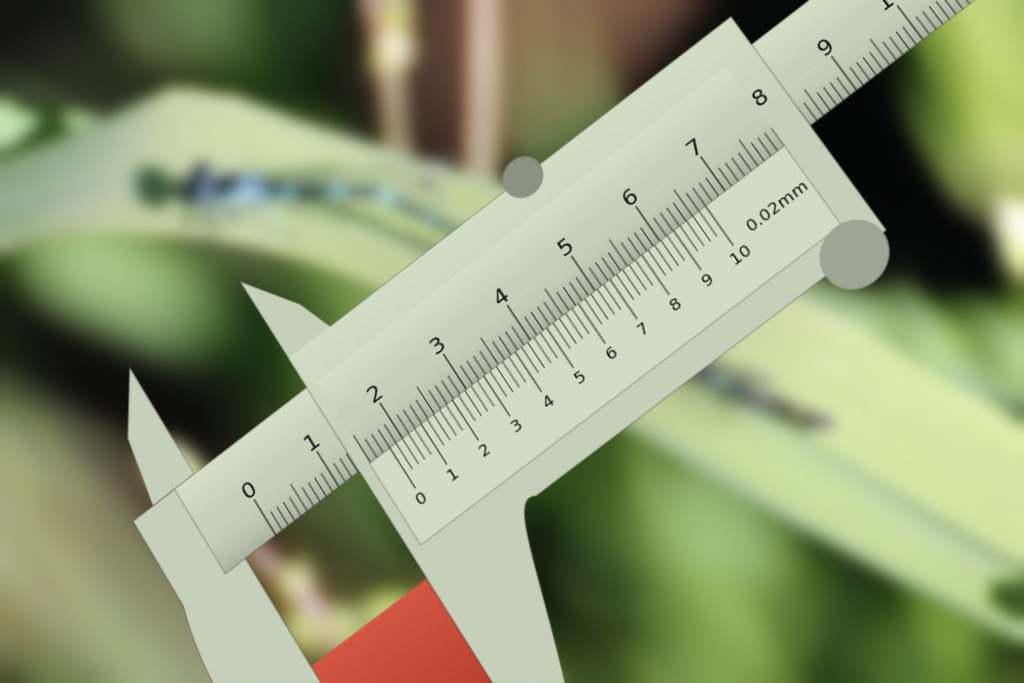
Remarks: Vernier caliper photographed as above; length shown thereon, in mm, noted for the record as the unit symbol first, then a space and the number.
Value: mm 18.0
